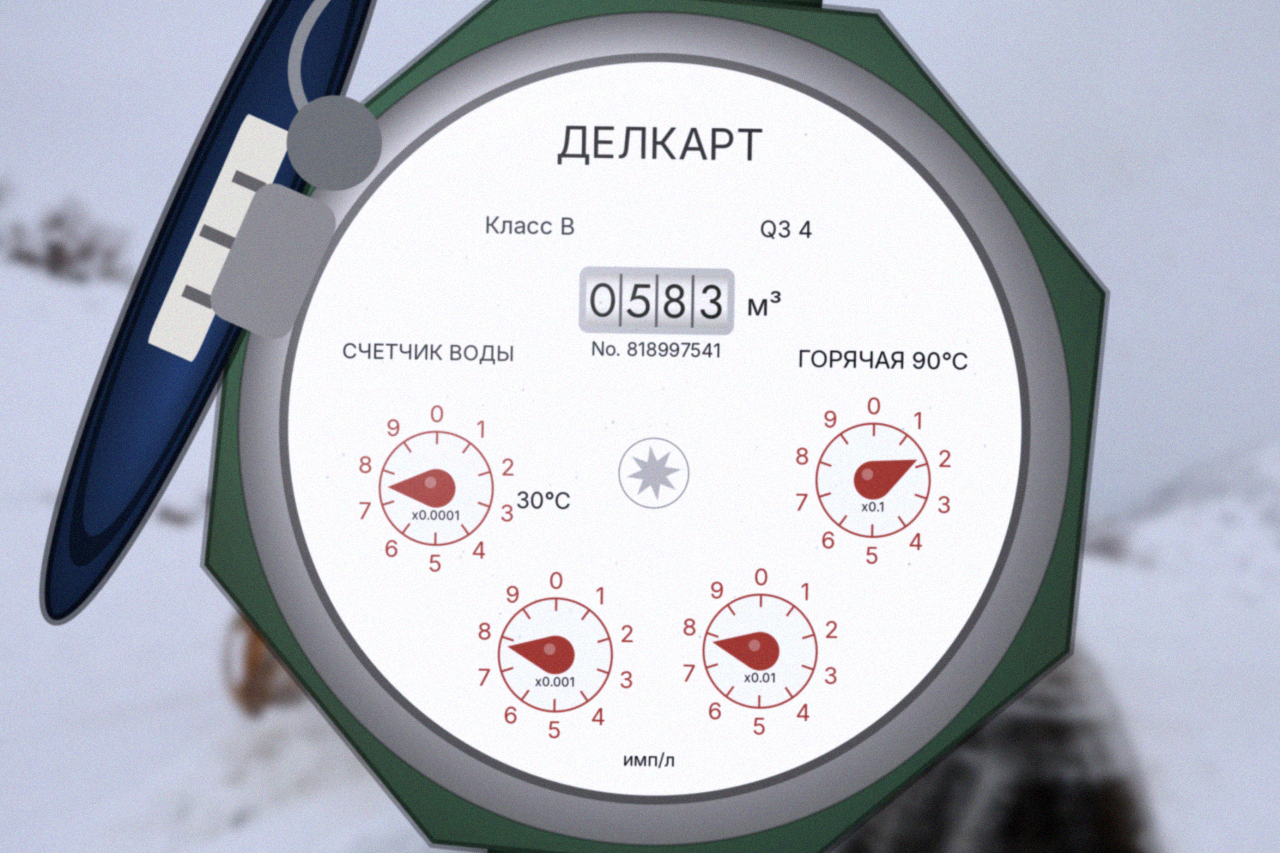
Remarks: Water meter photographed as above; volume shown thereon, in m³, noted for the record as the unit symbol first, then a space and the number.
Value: m³ 583.1777
